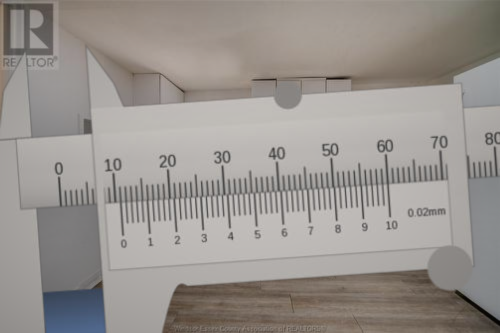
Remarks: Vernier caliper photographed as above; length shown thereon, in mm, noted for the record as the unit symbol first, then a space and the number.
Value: mm 11.0
